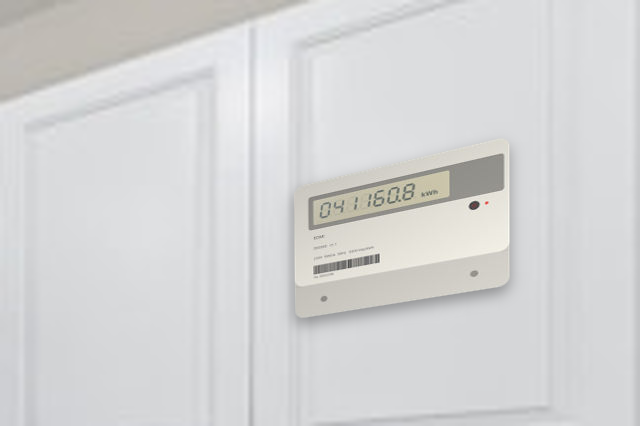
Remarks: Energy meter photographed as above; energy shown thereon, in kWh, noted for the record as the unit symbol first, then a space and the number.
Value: kWh 41160.8
